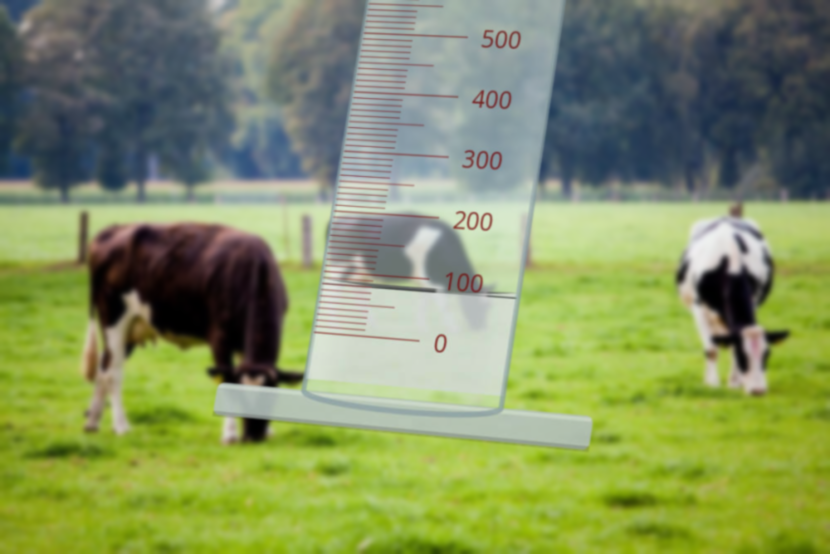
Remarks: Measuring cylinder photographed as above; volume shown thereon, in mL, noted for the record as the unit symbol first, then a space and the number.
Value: mL 80
